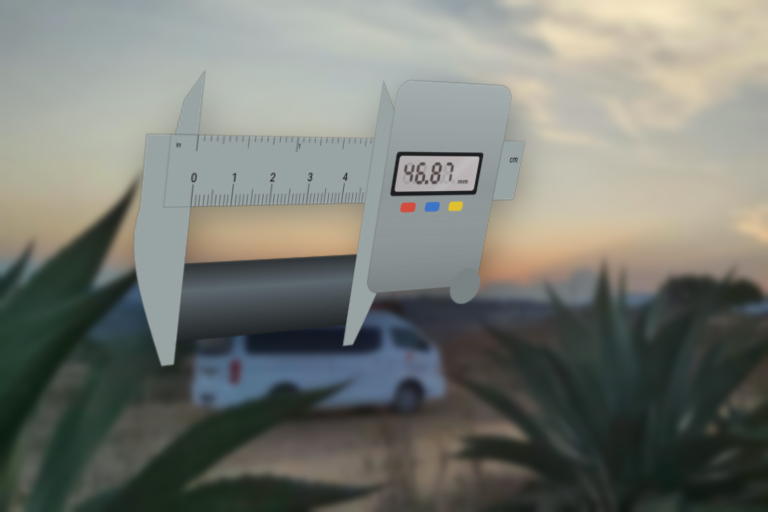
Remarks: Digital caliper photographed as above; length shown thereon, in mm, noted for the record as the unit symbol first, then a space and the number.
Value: mm 46.87
